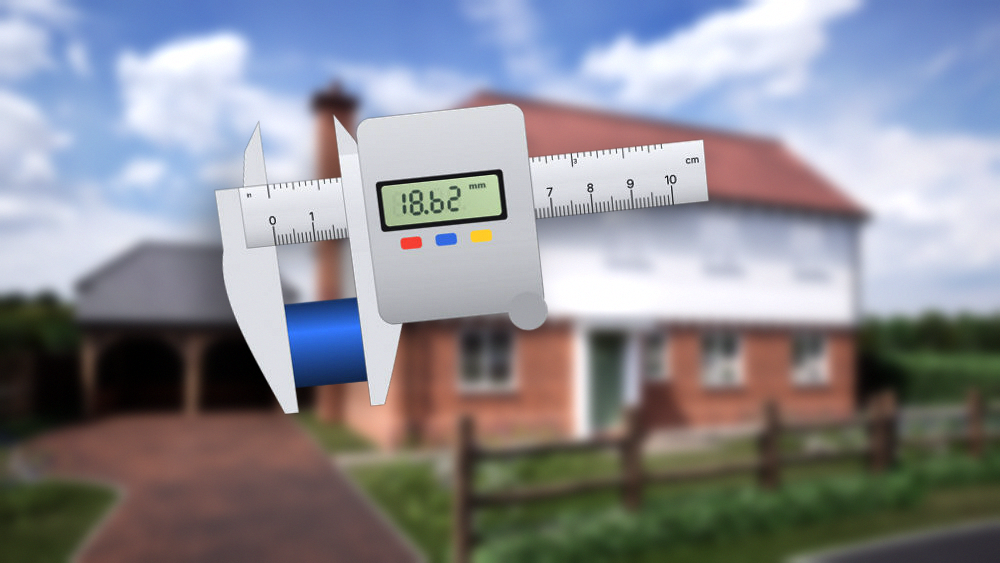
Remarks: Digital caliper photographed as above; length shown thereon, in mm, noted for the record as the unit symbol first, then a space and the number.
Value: mm 18.62
